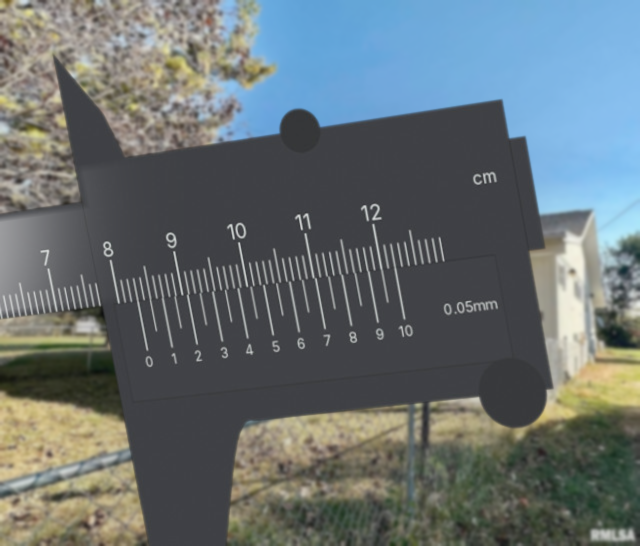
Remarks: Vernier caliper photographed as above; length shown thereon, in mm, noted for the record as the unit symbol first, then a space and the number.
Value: mm 83.0
